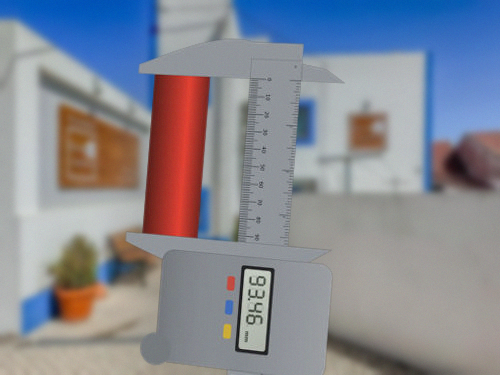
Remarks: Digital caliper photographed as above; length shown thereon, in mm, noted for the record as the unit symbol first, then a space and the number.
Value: mm 93.46
